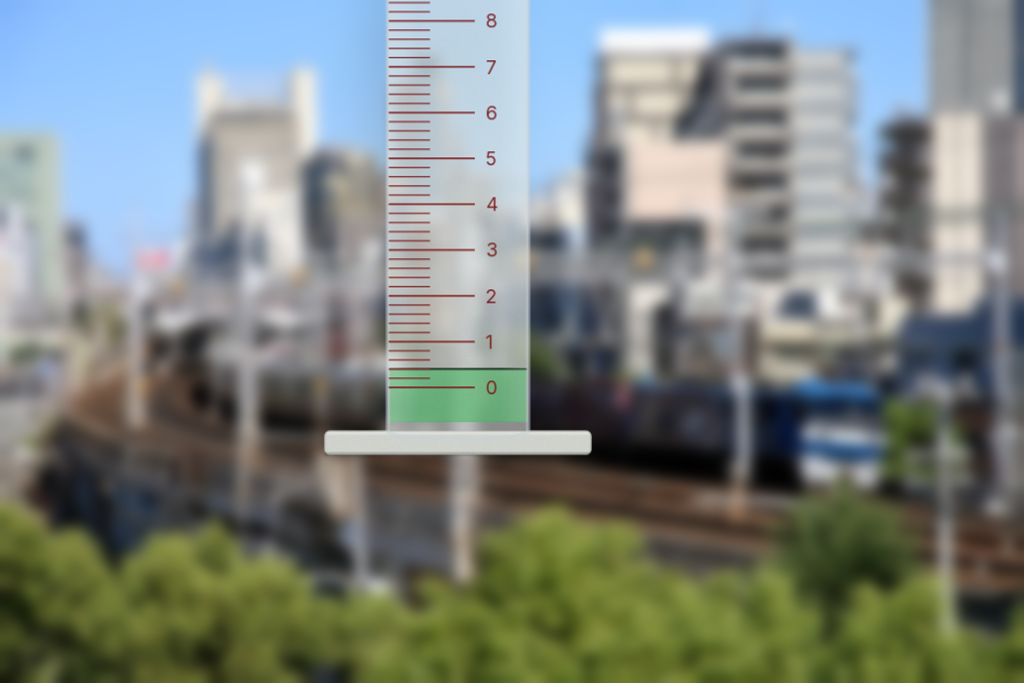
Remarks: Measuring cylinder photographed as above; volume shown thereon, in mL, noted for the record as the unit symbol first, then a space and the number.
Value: mL 0.4
